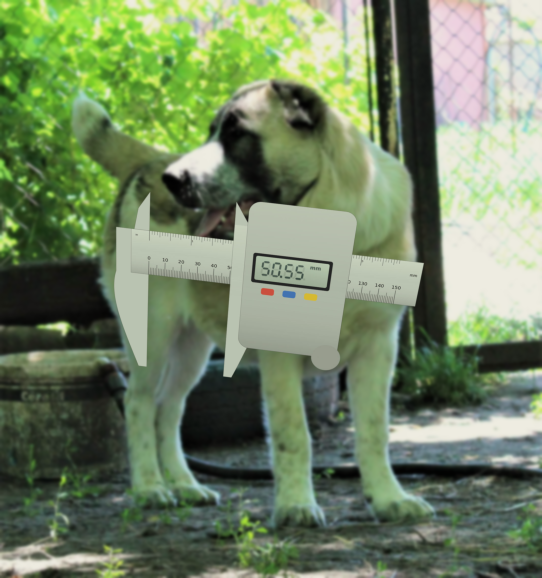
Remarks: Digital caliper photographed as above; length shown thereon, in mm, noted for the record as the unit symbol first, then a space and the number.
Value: mm 50.55
